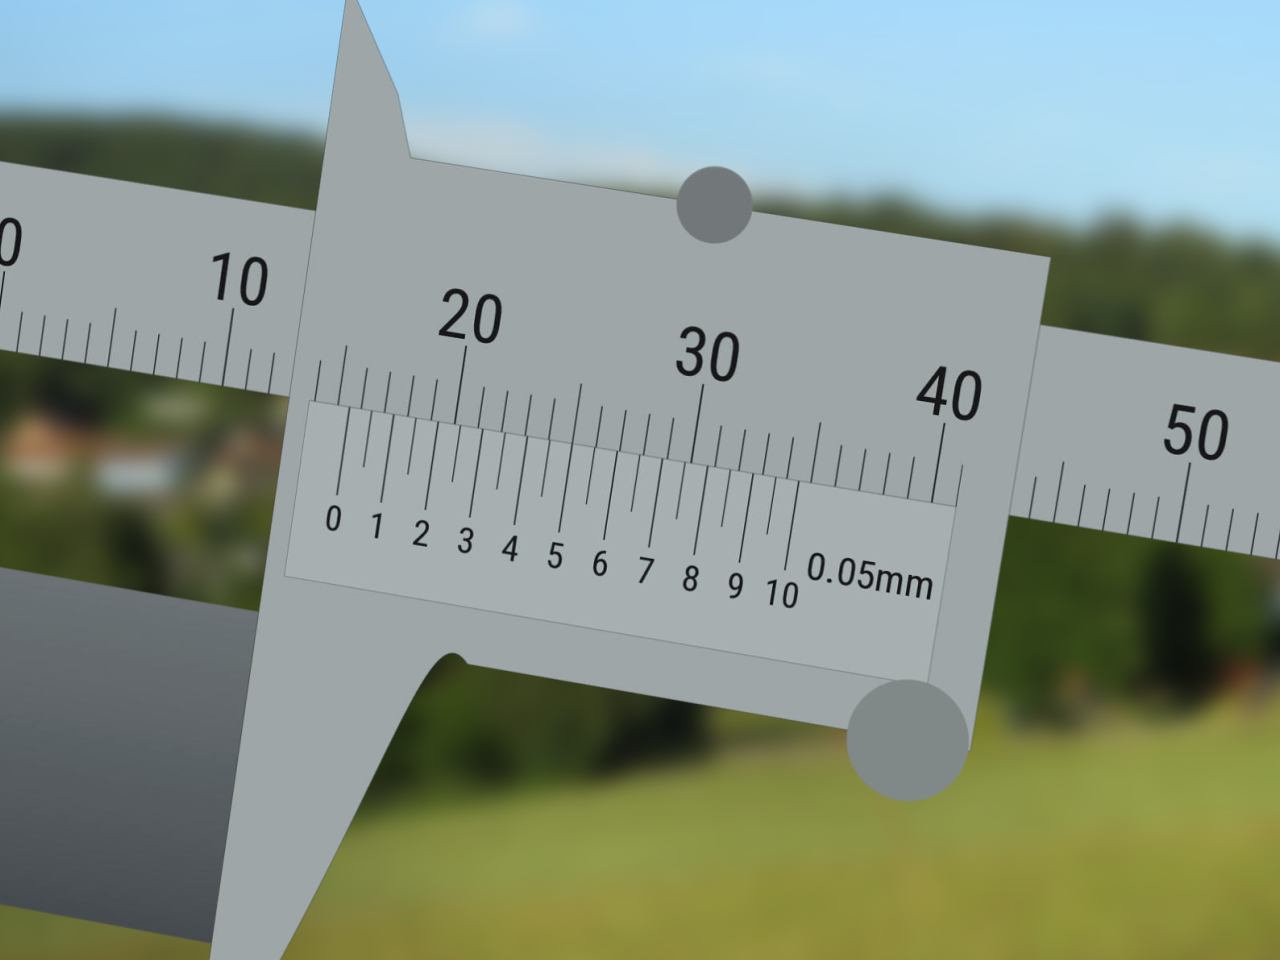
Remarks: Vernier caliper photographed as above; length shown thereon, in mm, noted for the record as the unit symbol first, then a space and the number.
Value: mm 15.50
